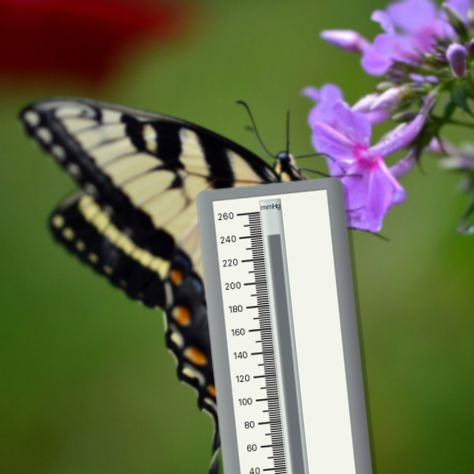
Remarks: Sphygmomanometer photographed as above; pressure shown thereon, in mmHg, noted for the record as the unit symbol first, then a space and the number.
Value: mmHg 240
